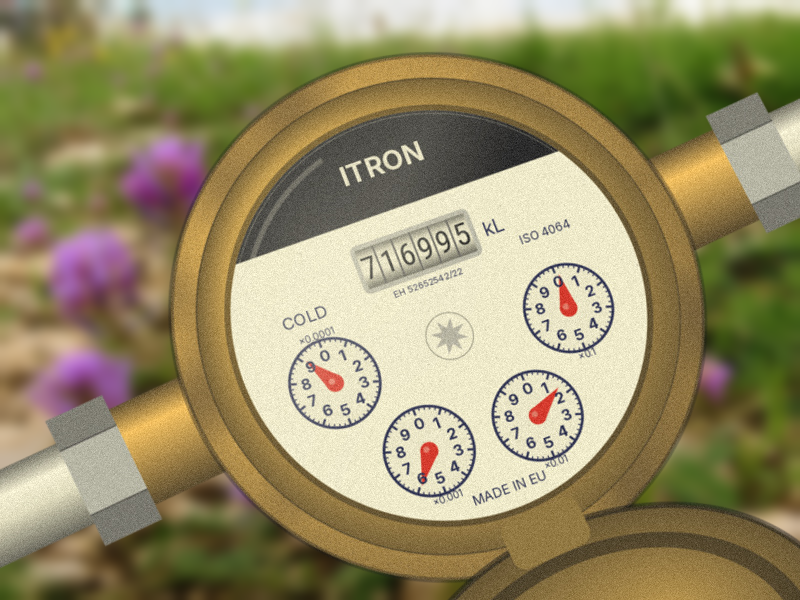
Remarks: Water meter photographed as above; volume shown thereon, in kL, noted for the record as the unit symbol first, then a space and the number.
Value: kL 716995.0159
